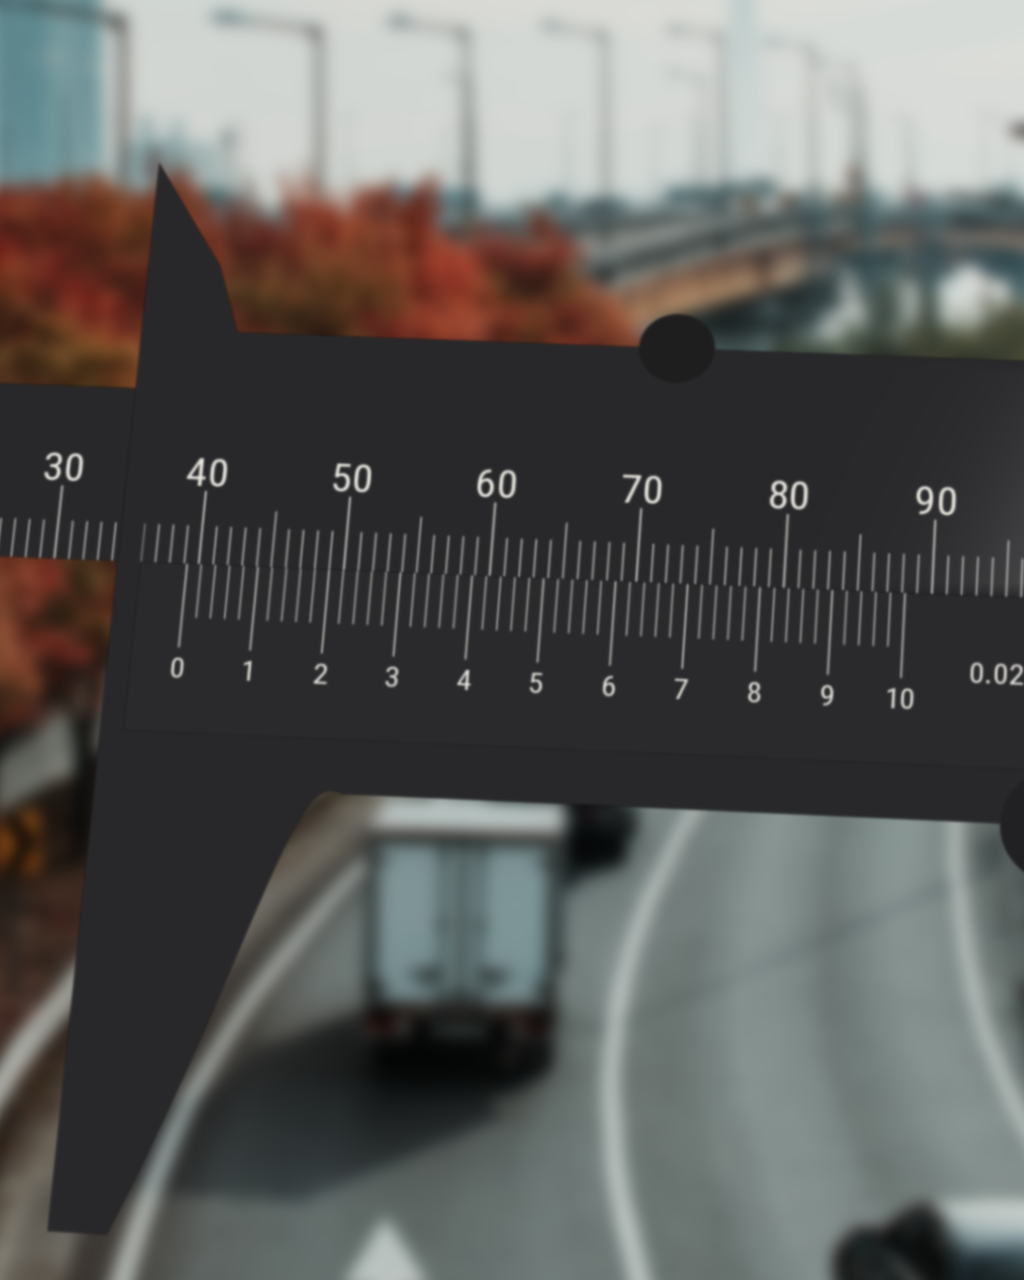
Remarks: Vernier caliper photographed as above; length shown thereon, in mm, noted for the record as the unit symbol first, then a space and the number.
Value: mm 39.2
